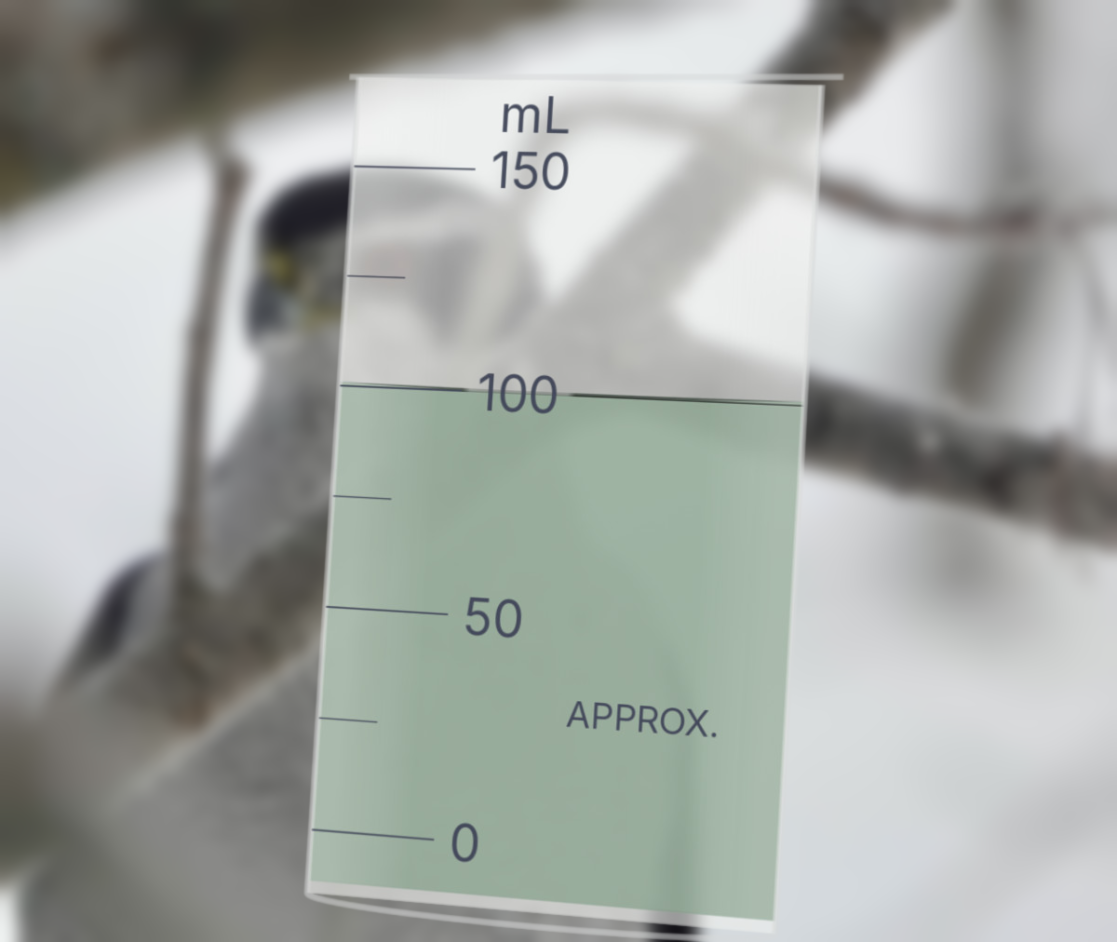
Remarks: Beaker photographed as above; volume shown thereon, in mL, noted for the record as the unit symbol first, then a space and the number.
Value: mL 100
